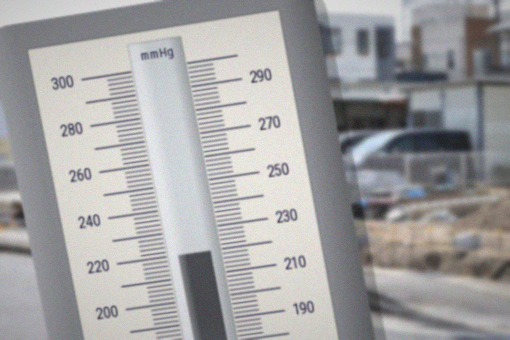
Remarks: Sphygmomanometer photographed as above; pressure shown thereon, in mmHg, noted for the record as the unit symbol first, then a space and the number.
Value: mmHg 220
